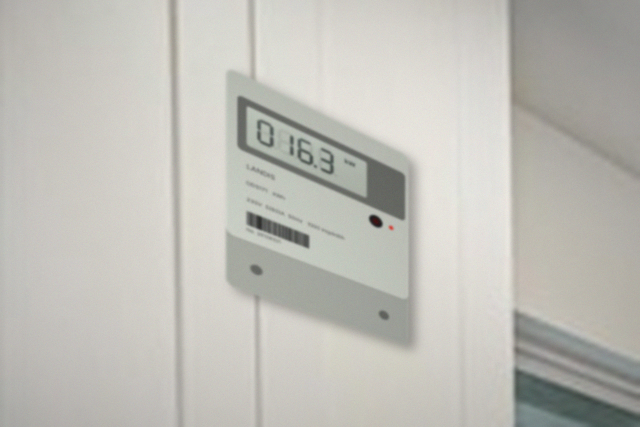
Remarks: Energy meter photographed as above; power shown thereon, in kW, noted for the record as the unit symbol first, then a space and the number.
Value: kW 16.3
